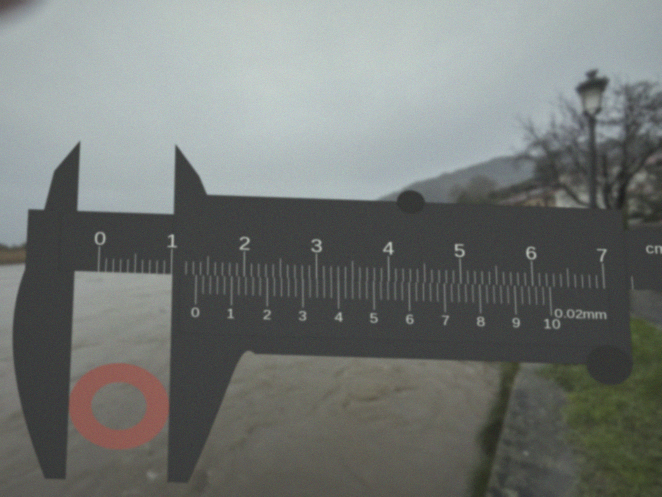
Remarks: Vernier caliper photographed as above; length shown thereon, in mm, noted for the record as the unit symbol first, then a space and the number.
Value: mm 13.4
